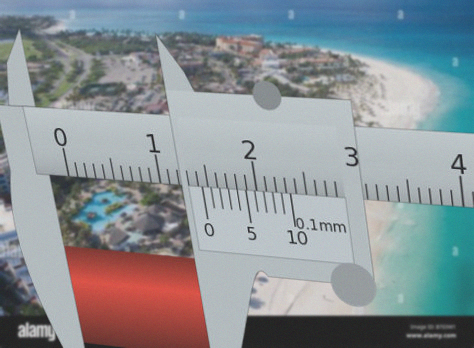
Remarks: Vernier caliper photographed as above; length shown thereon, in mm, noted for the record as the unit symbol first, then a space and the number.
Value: mm 14.4
